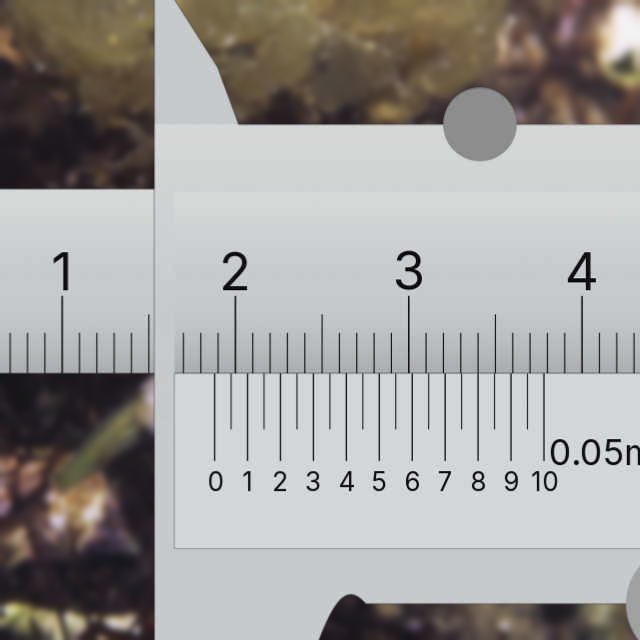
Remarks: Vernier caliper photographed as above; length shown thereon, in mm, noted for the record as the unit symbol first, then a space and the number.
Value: mm 18.8
